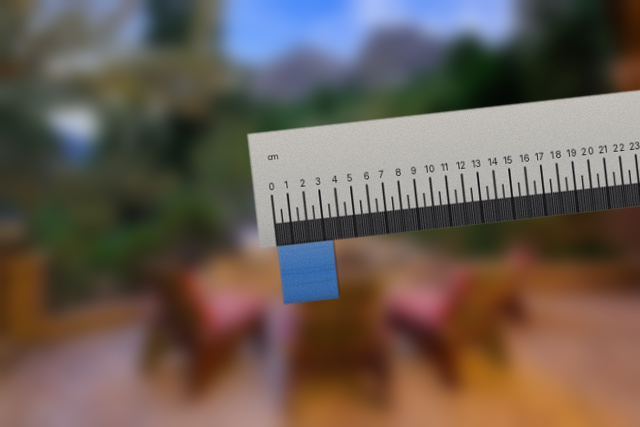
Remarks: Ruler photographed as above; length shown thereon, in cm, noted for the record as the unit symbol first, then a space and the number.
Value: cm 3.5
